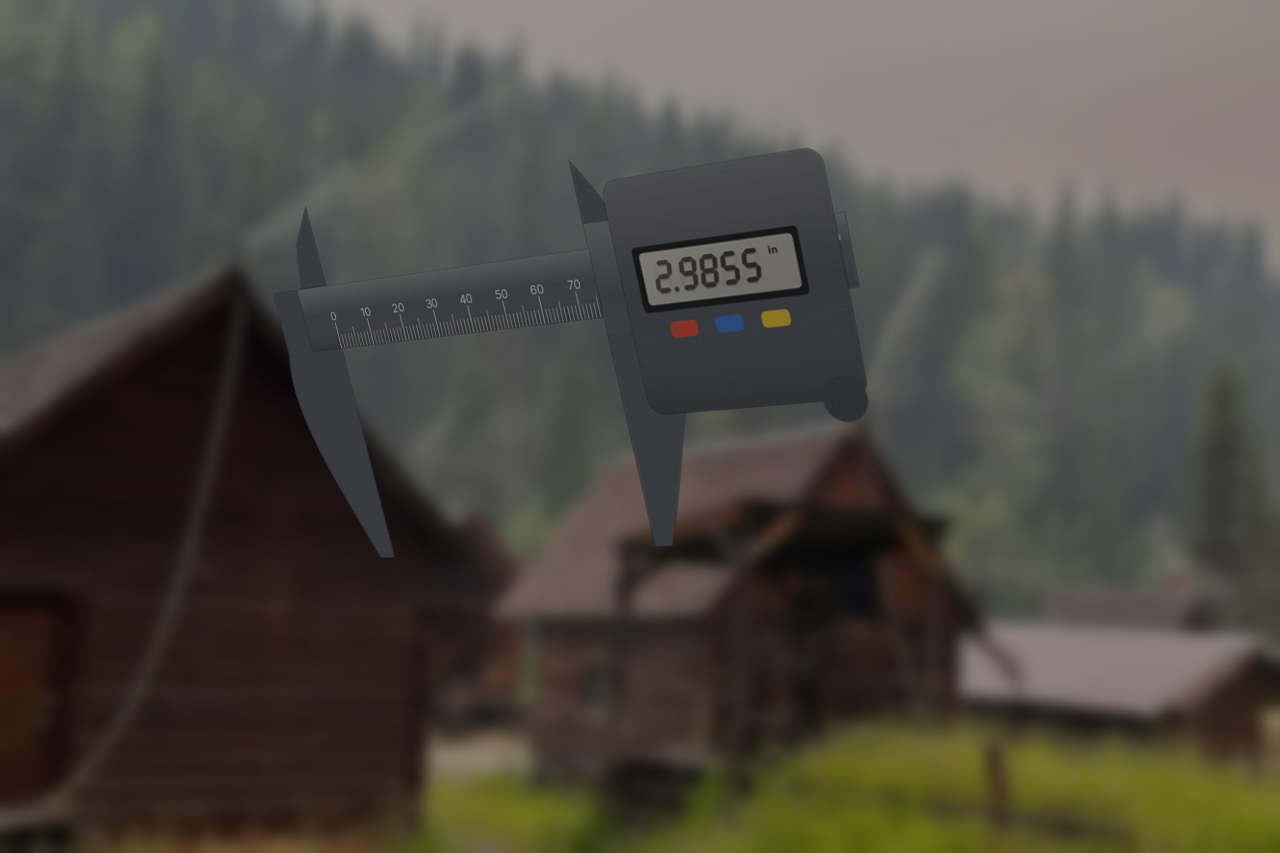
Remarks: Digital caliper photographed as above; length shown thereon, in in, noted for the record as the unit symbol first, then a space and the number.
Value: in 2.9855
